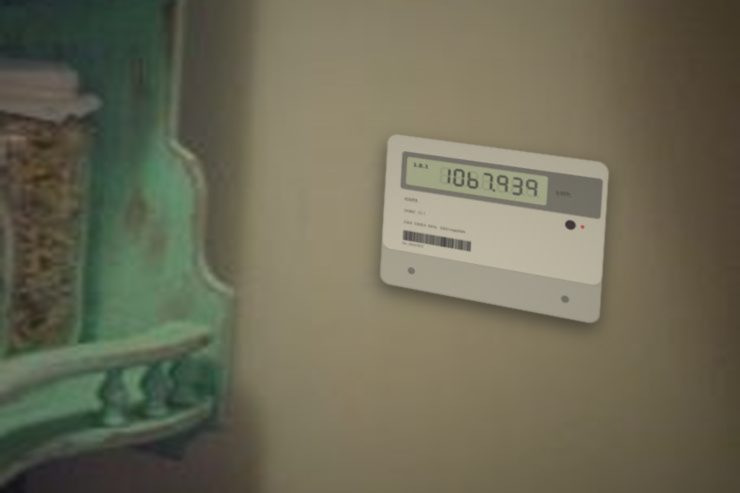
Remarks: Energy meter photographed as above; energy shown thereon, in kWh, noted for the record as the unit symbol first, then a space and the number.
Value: kWh 1067.939
